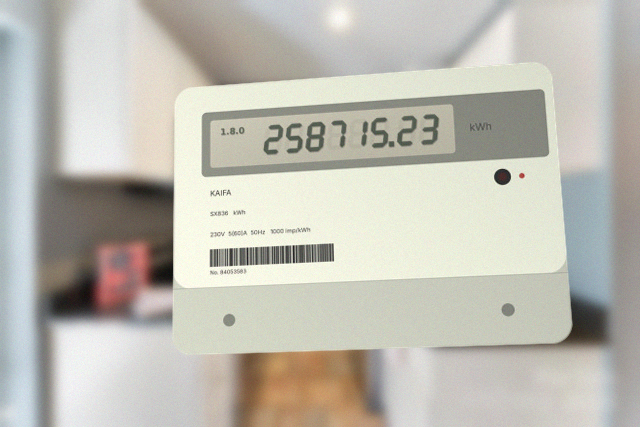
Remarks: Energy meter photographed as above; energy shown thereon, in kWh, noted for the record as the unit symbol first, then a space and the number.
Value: kWh 258715.23
